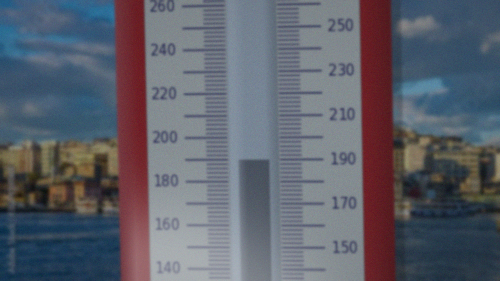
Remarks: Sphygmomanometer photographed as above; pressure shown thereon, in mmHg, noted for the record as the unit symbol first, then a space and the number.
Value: mmHg 190
